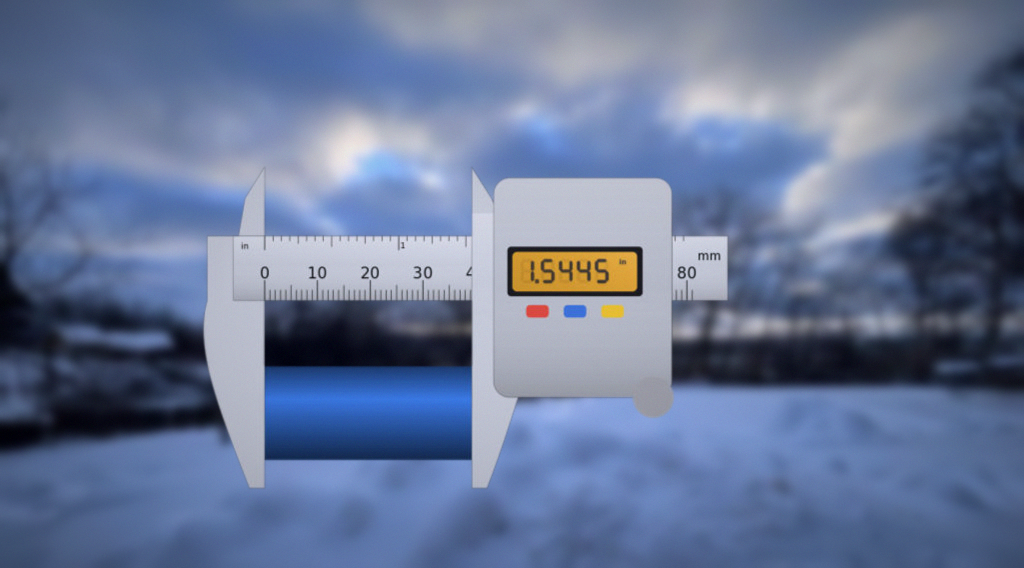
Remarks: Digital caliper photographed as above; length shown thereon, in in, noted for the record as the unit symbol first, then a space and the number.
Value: in 1.5445
